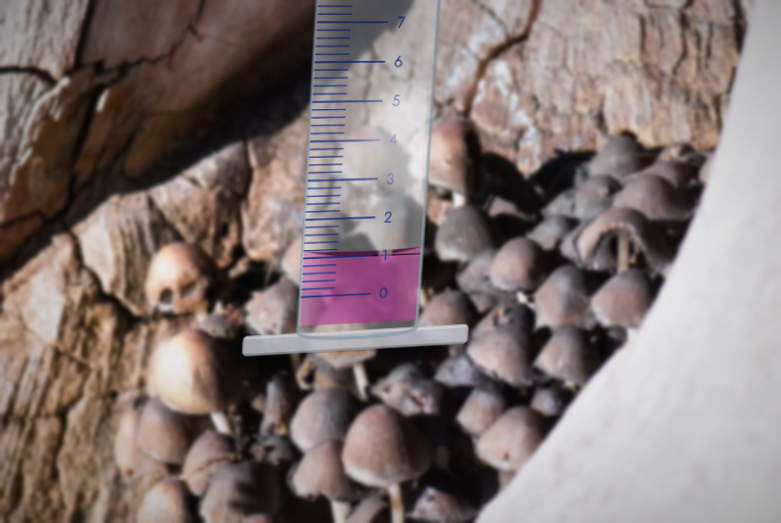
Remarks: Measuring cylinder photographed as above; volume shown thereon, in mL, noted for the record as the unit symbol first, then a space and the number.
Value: mL 1
